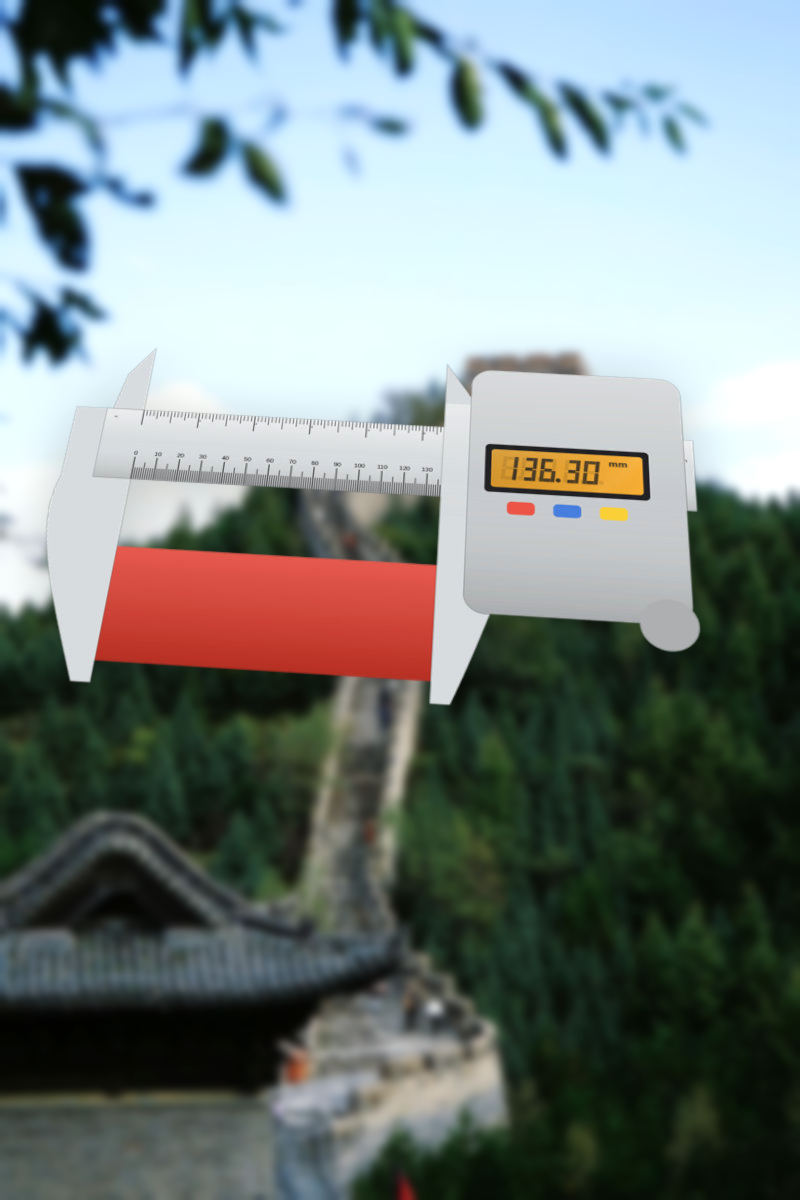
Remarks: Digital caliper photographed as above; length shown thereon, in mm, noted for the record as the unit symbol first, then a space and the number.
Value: mm 136.30
